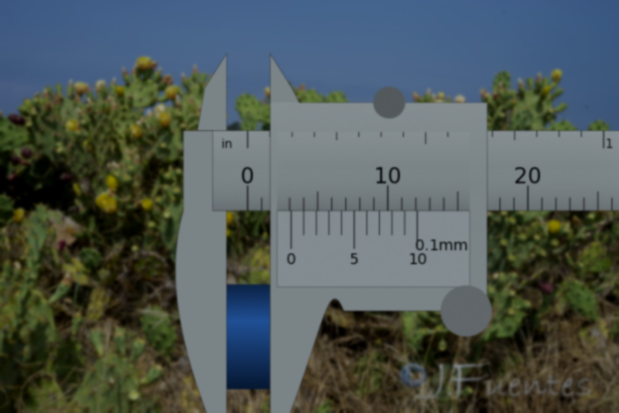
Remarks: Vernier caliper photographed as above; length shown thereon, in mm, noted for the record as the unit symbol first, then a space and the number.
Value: mm 3.1
